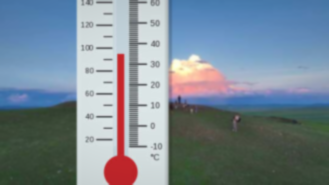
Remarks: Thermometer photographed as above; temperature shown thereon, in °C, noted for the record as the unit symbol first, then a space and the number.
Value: °C 35
